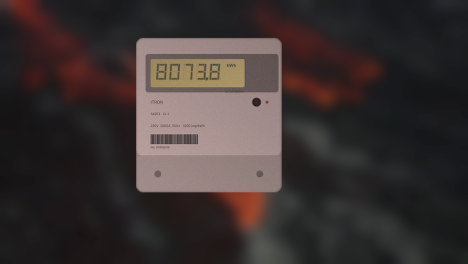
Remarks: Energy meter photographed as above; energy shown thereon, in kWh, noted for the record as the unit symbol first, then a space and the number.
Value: kWh 8073.8
